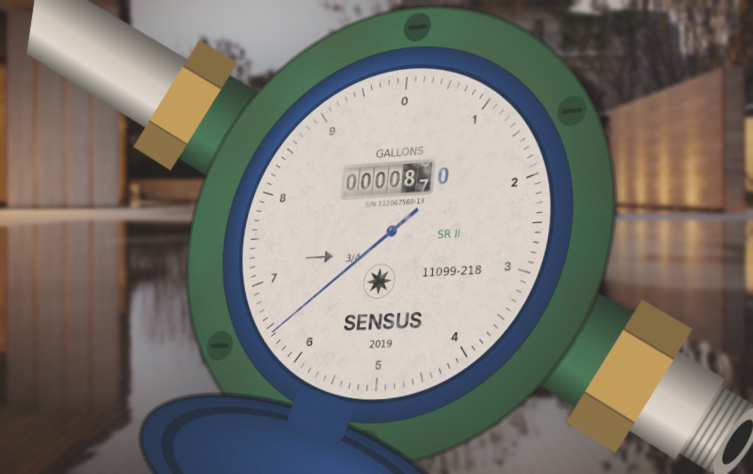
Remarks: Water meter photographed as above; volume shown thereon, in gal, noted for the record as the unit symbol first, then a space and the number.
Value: gal 866.4
